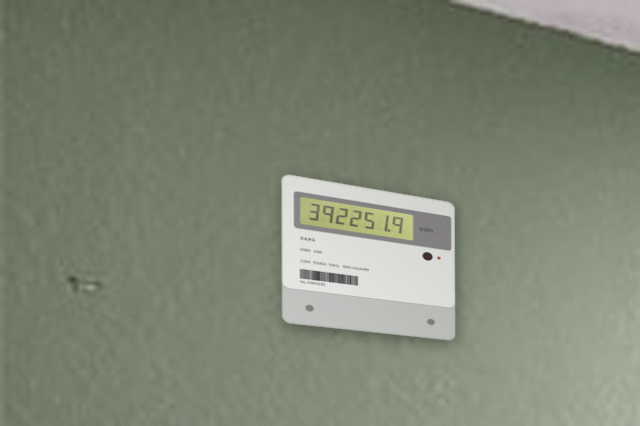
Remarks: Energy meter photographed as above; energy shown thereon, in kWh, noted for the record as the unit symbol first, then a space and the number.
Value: kWh 392251.9
